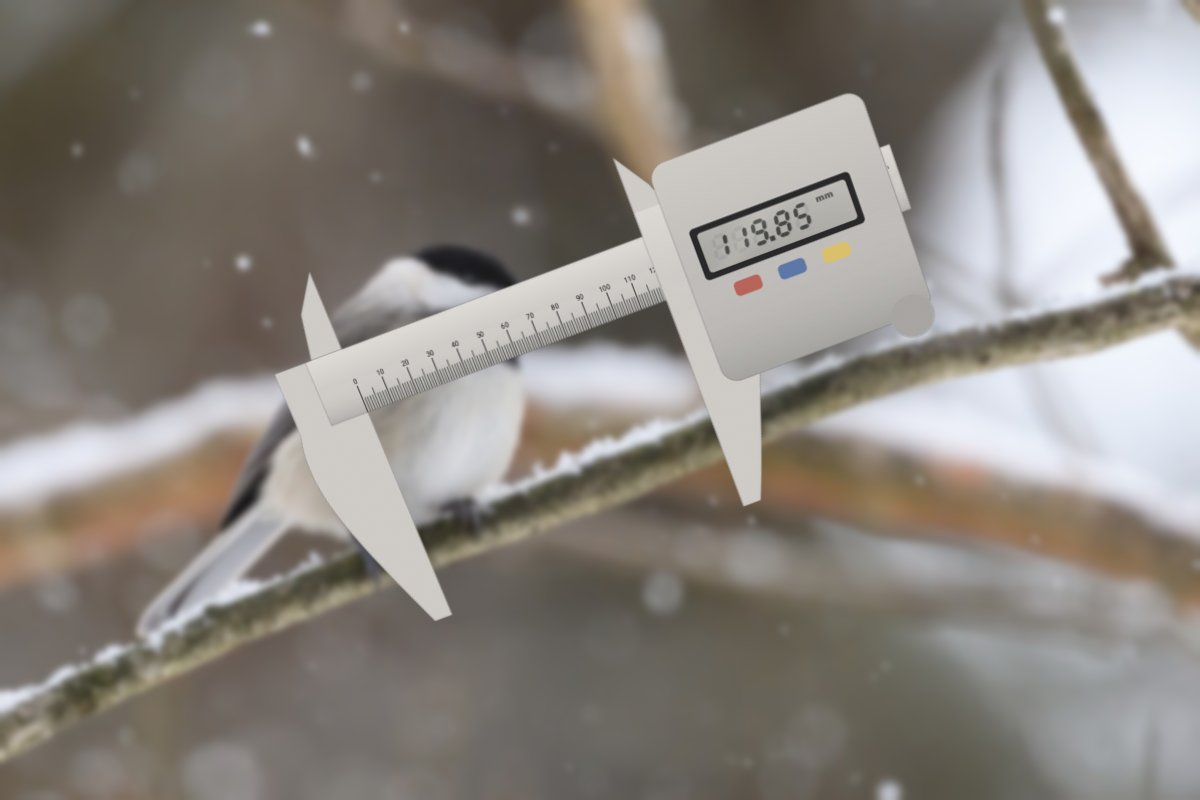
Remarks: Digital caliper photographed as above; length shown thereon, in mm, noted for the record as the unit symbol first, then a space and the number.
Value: mm 119.85
